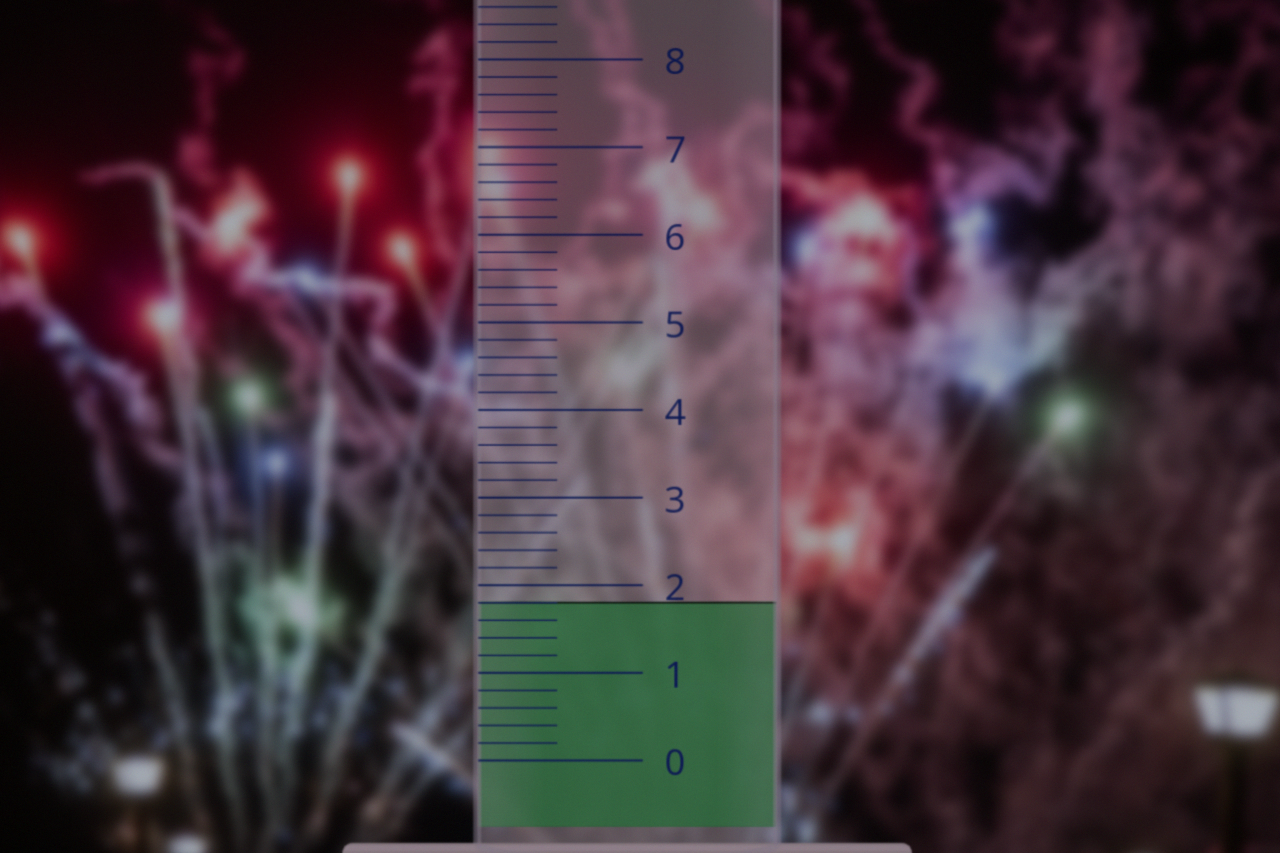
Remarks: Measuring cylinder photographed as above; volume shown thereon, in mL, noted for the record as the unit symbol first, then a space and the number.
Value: mL 1.8
